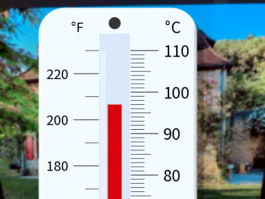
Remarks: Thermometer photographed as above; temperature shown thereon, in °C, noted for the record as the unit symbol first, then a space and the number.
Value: °C 97
